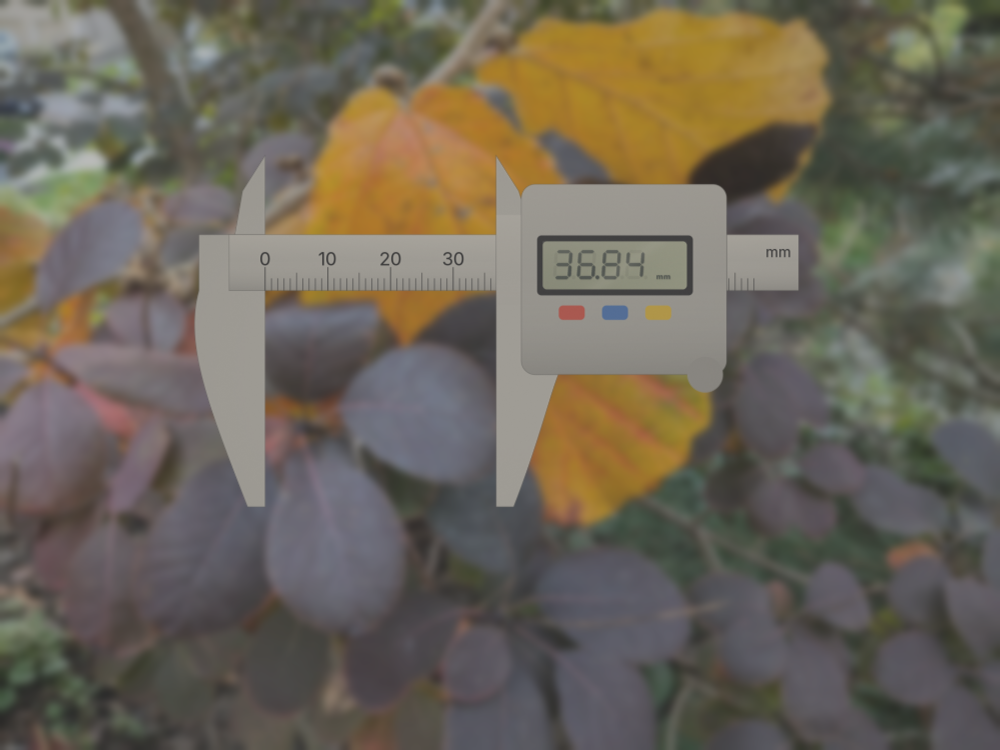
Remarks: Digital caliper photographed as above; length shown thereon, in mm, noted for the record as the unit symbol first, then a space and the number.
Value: mm 36.84
